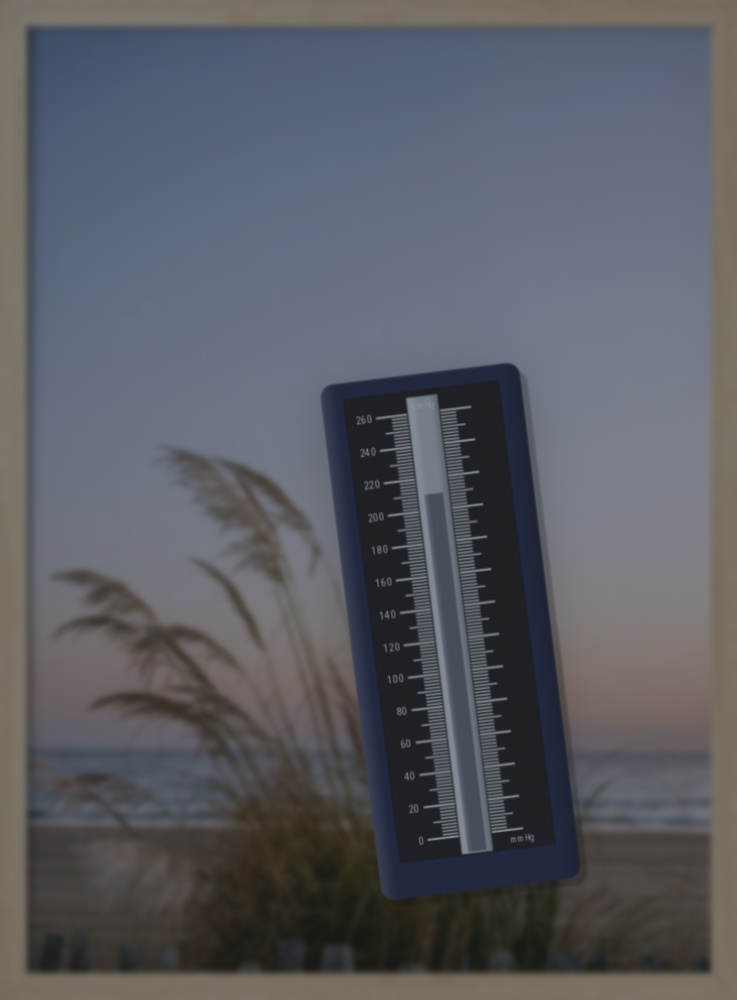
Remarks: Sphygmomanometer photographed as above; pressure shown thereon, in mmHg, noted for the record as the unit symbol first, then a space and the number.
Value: mmHg 210
